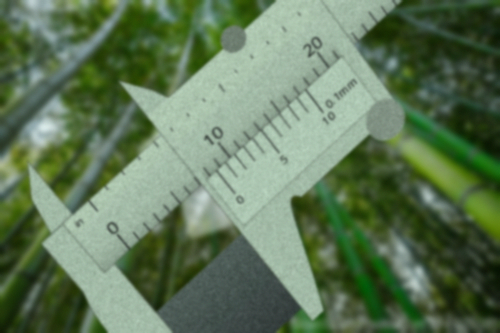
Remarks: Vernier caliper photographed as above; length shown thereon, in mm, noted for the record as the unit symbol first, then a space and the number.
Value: mm 8.6
